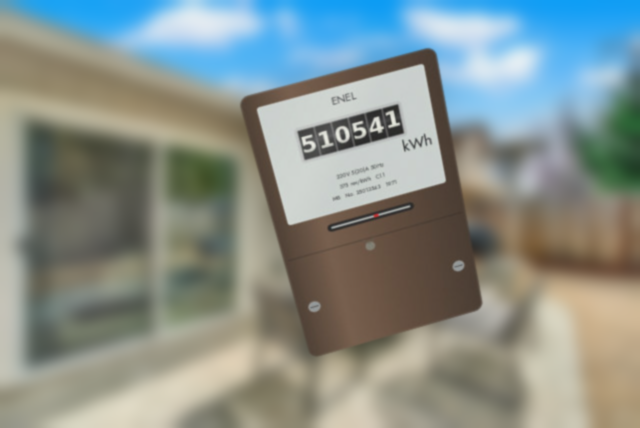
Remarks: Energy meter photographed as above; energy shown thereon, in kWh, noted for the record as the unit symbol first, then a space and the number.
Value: kWh 510541
